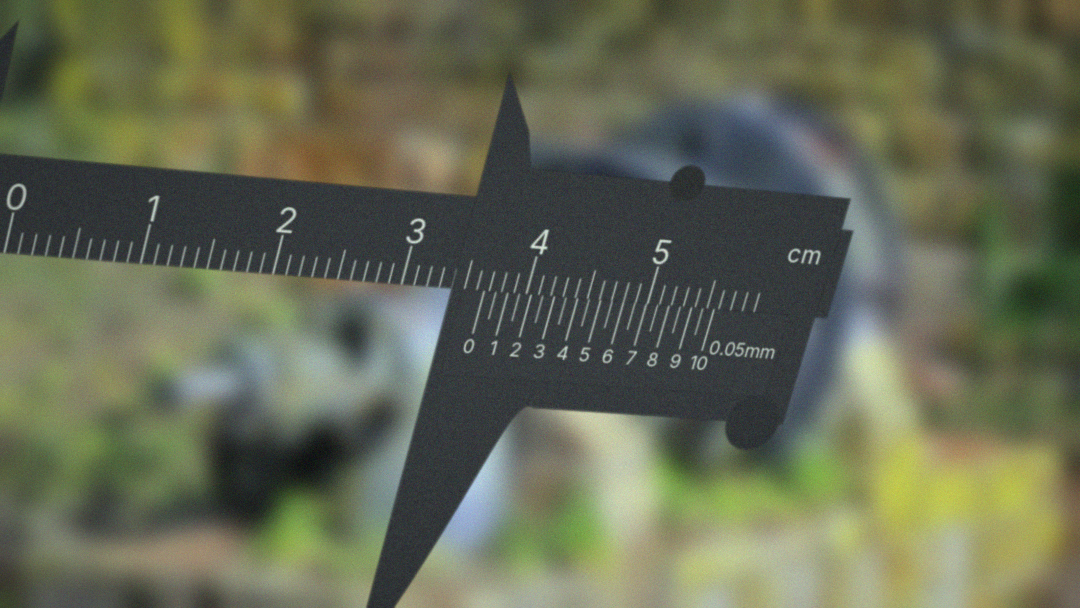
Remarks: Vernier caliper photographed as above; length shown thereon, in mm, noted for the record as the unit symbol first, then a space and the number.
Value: mm 36.6
